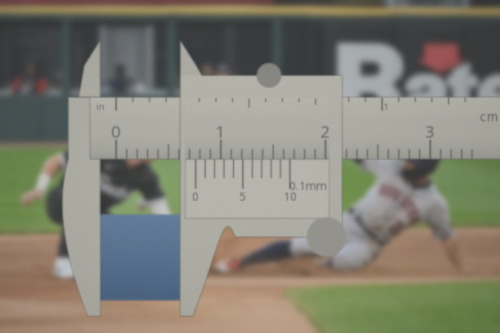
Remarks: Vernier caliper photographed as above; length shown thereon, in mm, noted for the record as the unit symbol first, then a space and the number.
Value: mm 7.6
